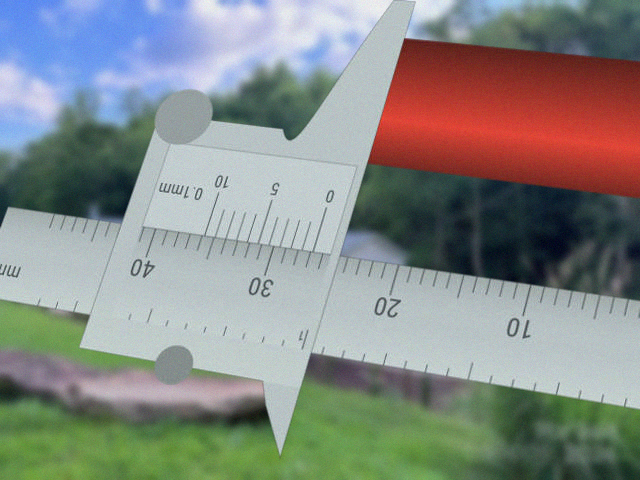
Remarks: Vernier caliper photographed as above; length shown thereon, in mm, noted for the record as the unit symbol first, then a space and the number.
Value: mm 26.8
